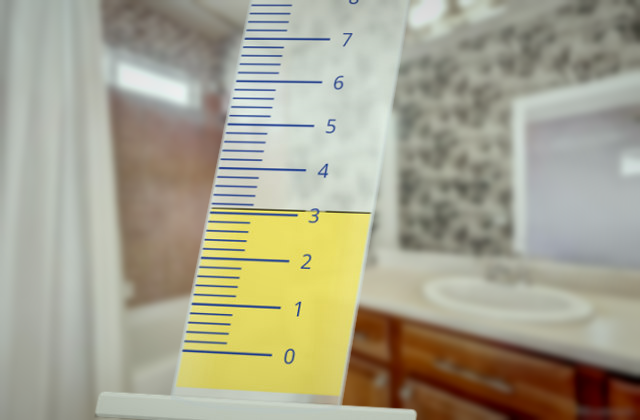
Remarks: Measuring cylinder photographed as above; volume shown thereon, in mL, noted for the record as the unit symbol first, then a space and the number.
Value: mL 3.1
